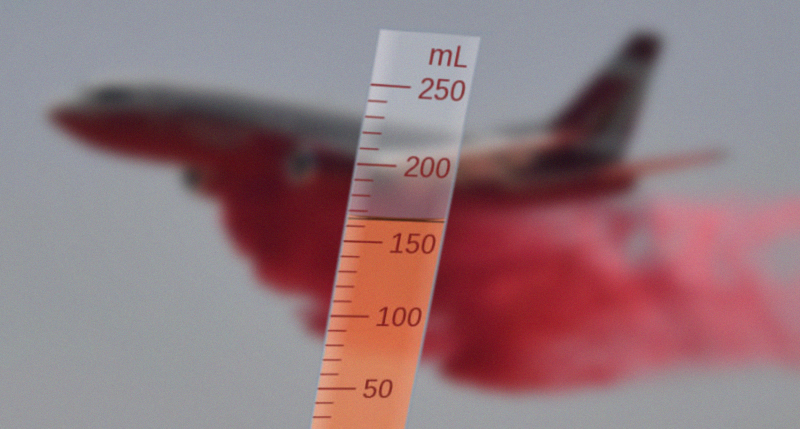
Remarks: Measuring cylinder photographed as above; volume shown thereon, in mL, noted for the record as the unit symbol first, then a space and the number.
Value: mL 165
